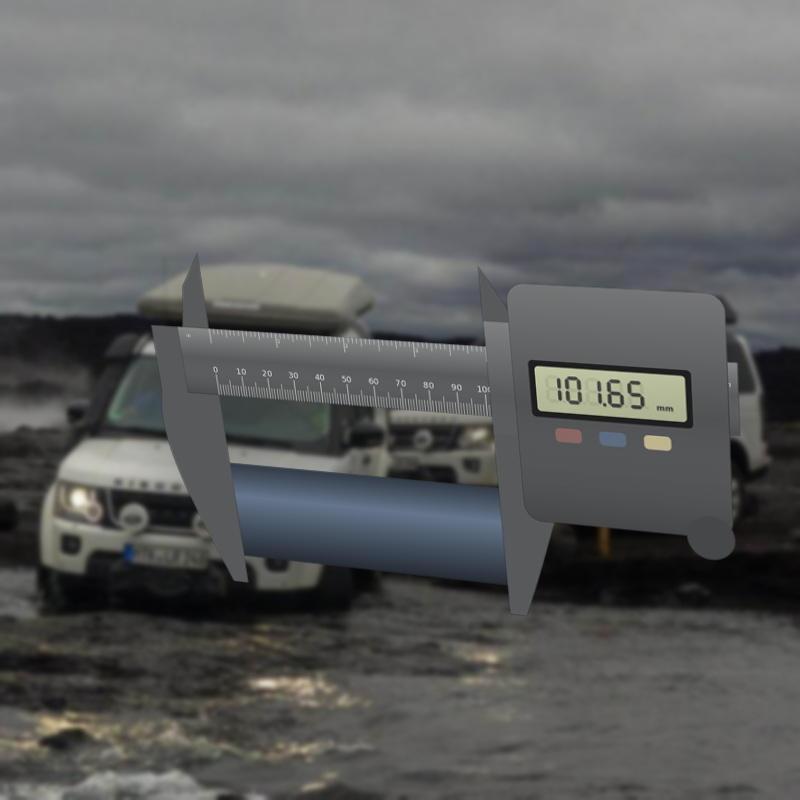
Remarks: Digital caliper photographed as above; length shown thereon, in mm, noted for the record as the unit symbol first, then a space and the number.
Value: mm 101.65
